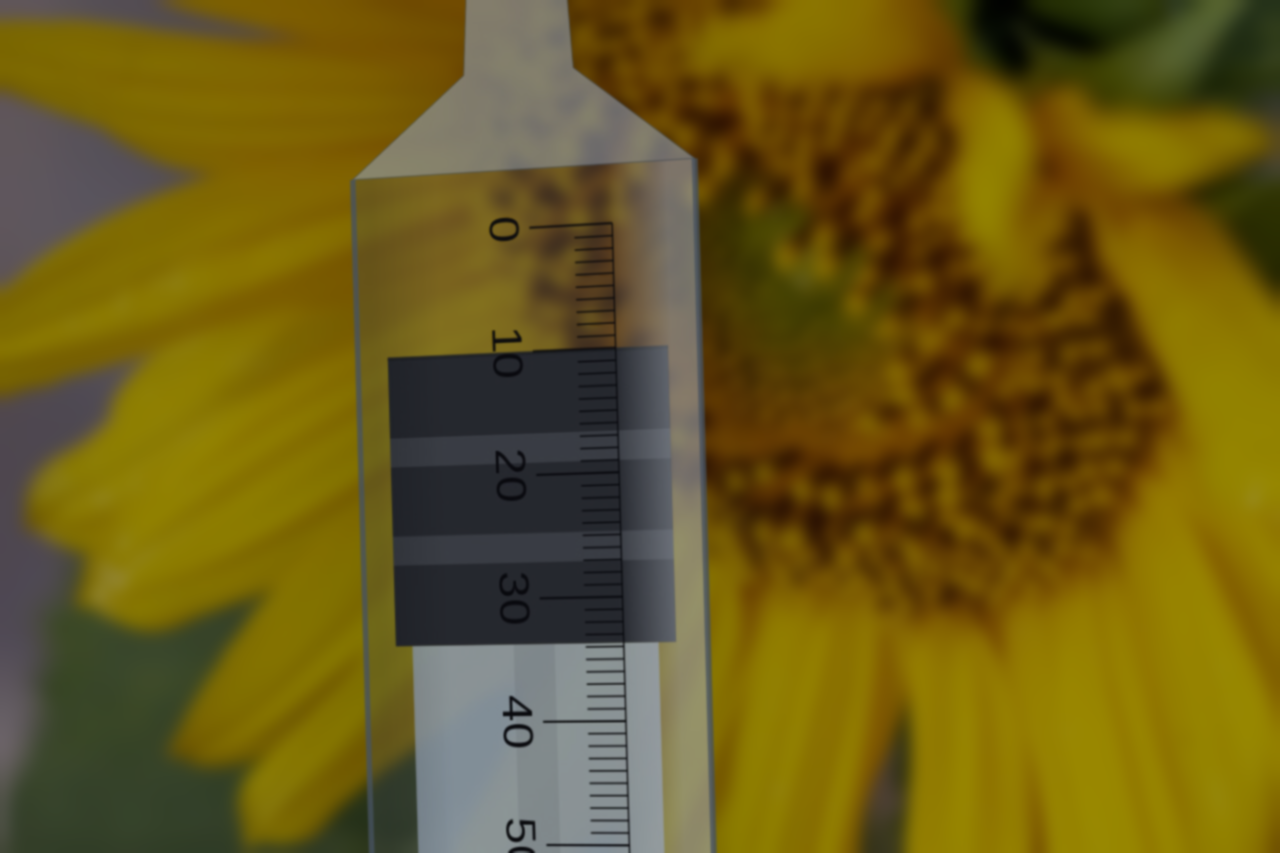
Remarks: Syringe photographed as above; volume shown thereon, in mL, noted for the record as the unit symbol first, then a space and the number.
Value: mL 10
